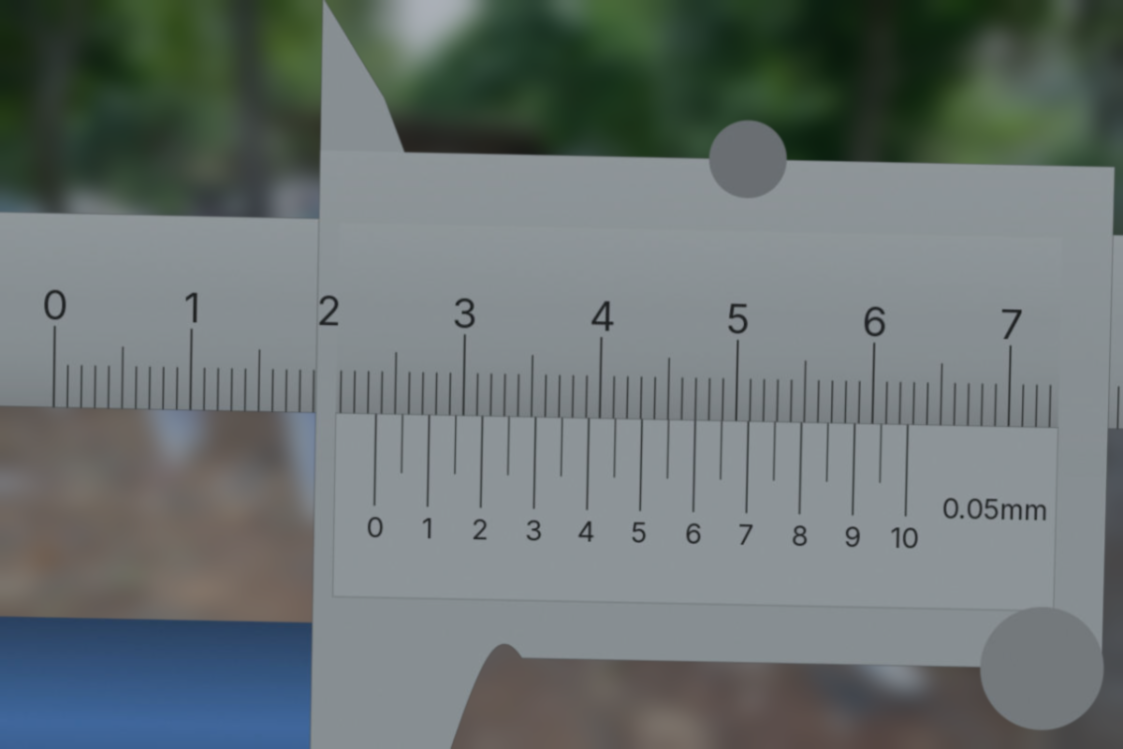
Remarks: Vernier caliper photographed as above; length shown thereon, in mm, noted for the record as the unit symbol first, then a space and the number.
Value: mm 23.6
